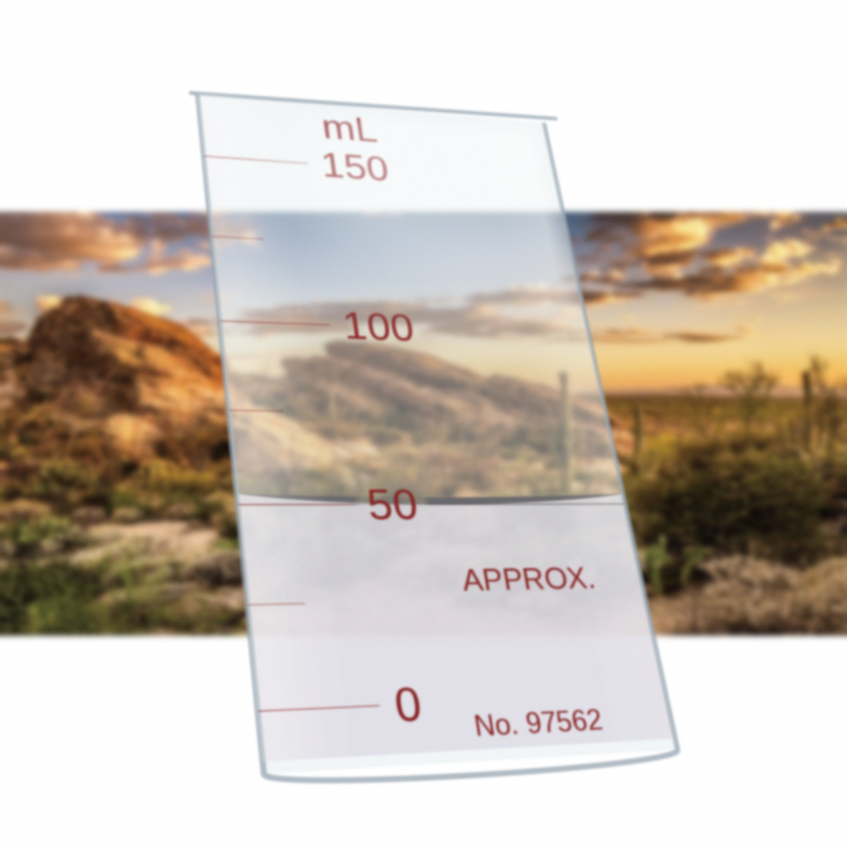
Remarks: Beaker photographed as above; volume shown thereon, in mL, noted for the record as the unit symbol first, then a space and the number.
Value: mL 50
